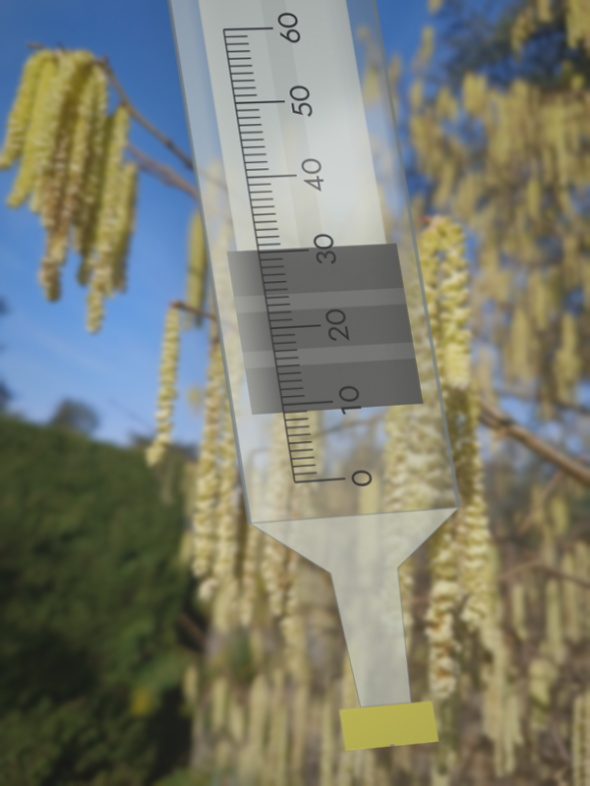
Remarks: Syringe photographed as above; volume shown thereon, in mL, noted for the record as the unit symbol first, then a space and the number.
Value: mL 9
